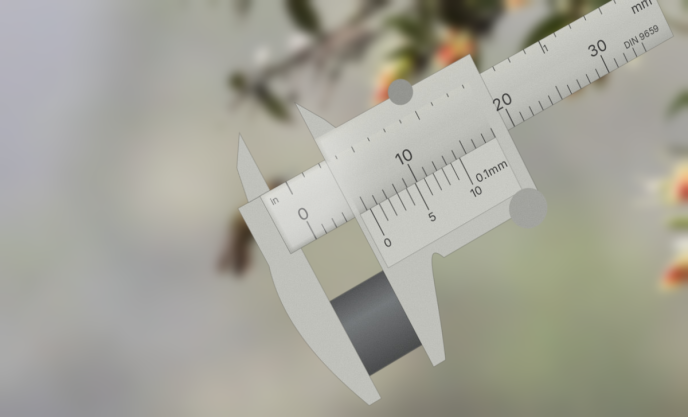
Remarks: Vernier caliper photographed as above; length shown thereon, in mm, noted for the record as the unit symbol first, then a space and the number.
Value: mm 5.3
